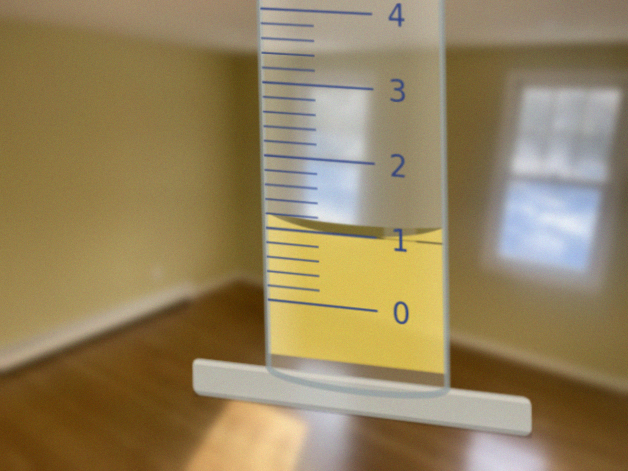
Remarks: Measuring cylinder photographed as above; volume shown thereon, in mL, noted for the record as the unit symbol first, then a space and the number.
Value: mL 1
